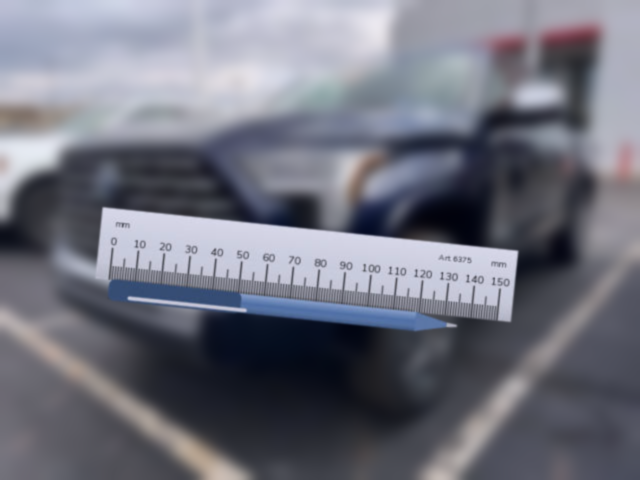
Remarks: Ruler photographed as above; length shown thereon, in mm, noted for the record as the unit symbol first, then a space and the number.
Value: mm 135
